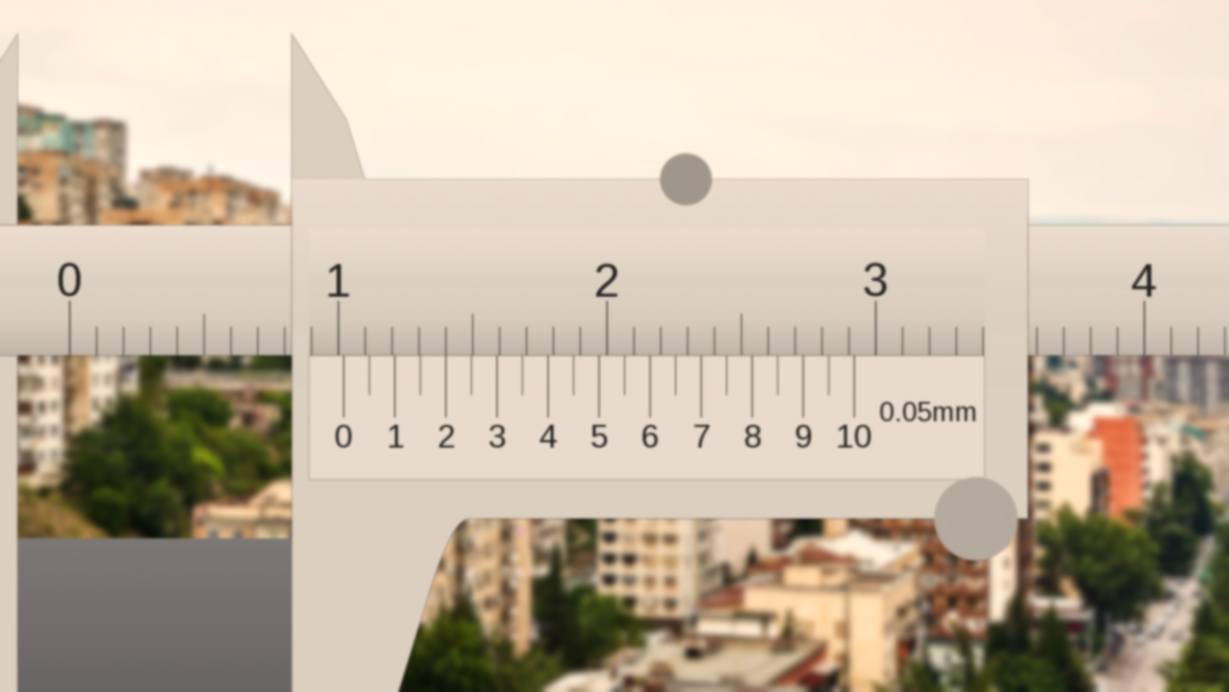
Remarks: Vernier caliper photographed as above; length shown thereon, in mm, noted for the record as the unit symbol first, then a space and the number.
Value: mm 10.2
